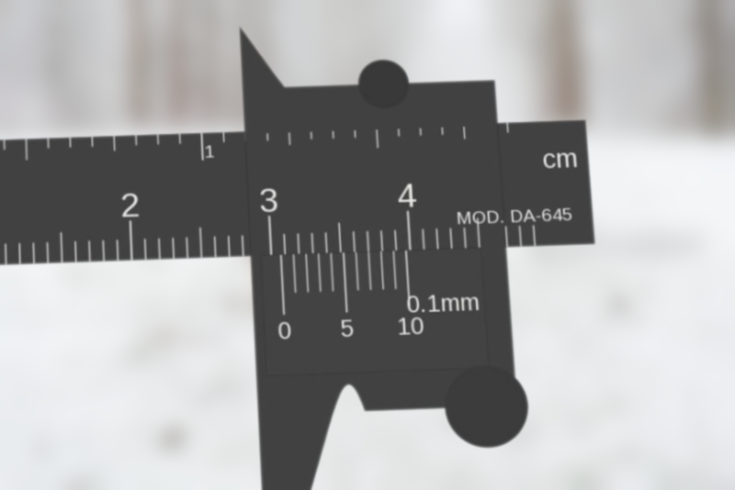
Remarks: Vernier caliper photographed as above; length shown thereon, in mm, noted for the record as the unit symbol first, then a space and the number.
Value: mm 30.7
